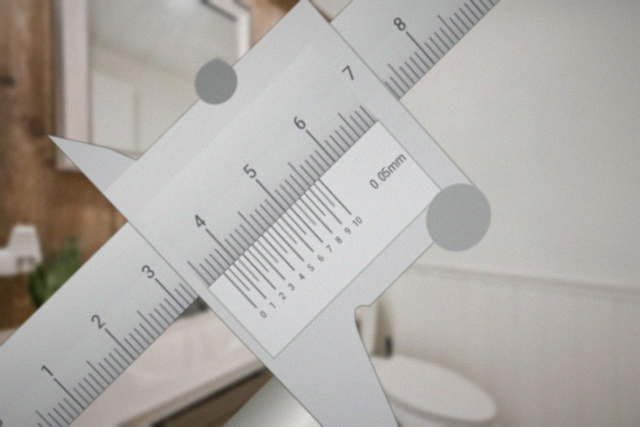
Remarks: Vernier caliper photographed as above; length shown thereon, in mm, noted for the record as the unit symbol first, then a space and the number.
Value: mm 37.6
